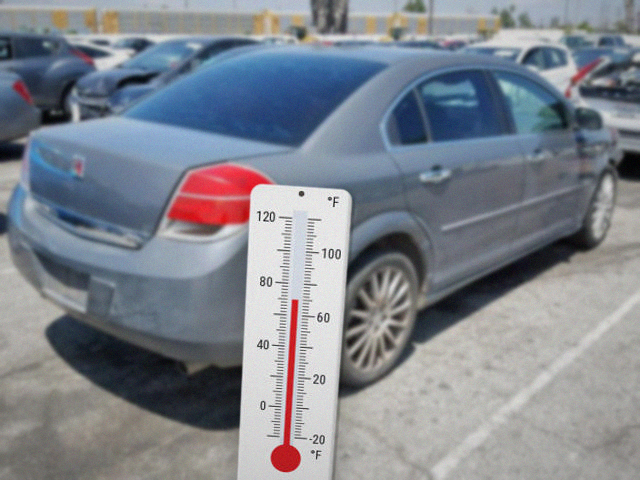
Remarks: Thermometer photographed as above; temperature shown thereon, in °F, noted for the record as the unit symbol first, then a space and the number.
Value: °F 70
